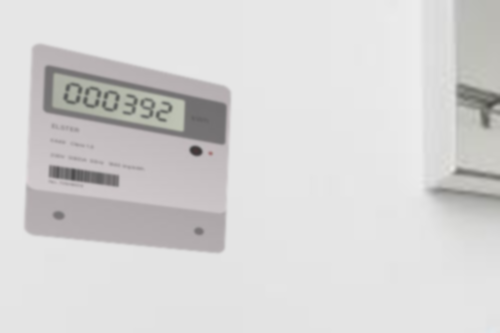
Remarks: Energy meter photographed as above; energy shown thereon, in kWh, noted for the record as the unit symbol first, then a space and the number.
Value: kWh 392
